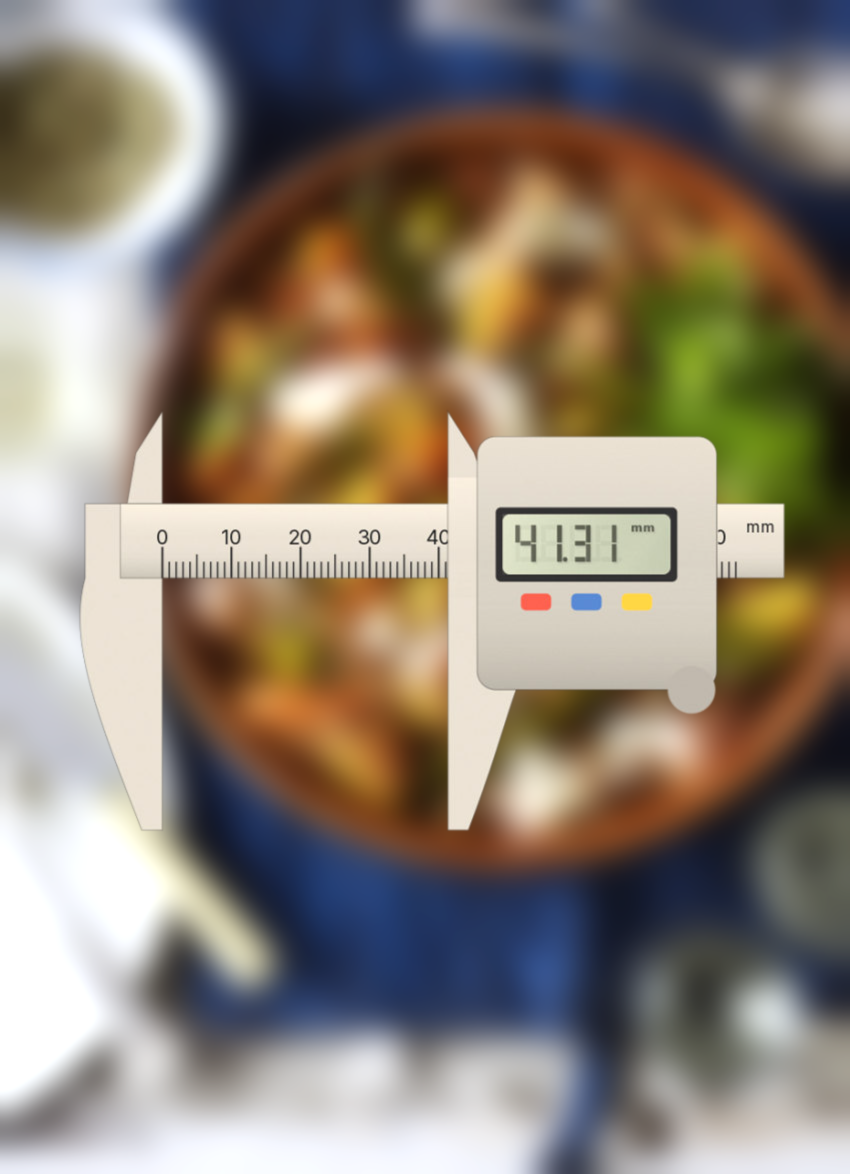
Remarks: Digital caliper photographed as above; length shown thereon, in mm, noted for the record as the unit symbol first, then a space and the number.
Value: mm 41.31
